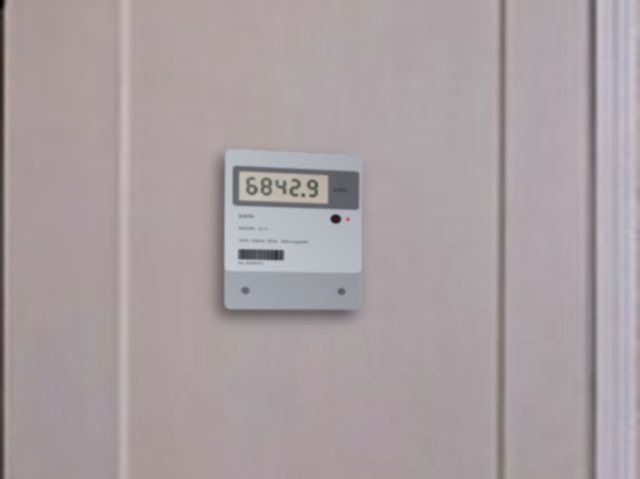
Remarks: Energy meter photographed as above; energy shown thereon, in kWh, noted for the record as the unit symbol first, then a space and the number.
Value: kWh 6842.9
